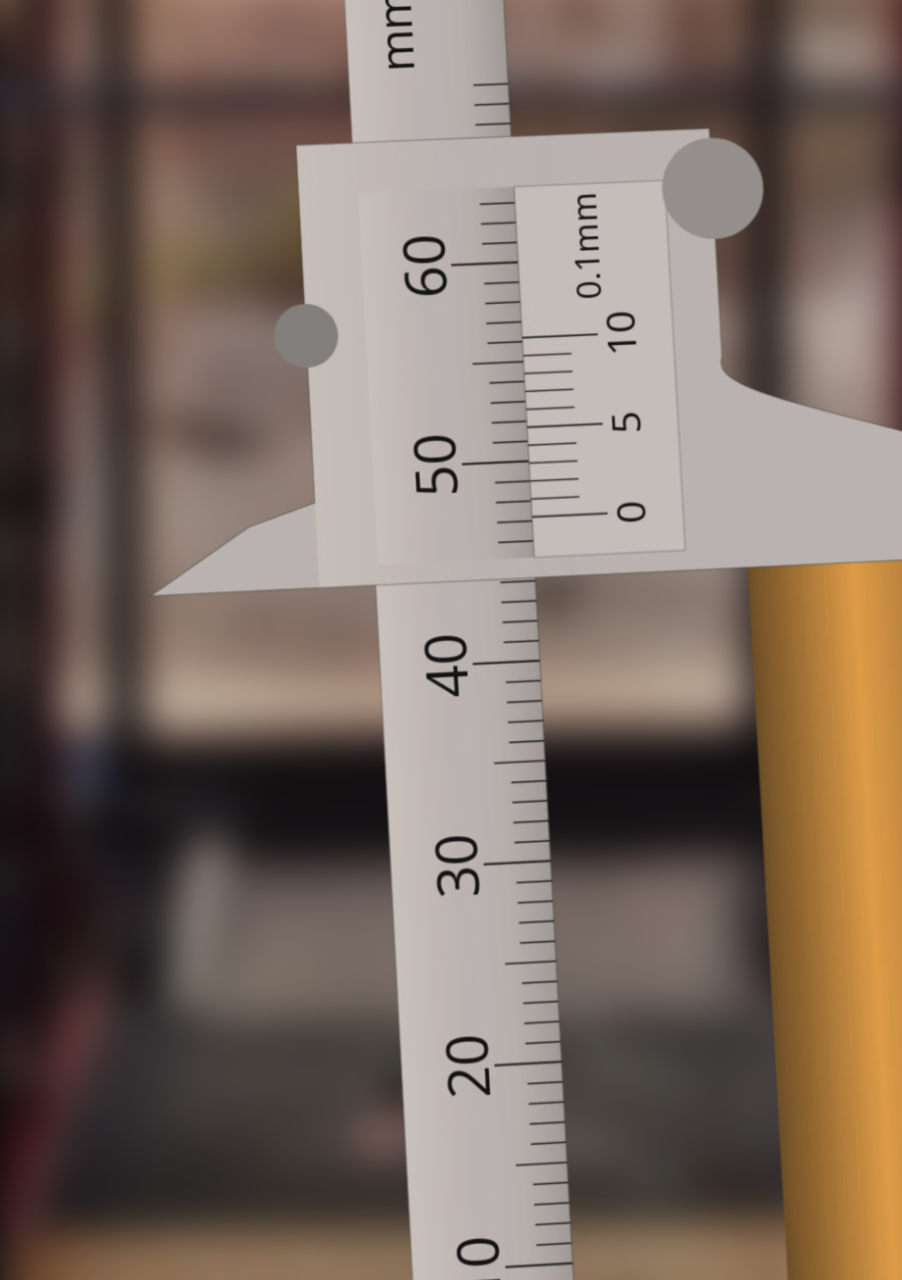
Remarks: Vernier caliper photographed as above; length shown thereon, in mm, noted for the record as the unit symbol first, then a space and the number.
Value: mm 47.2
